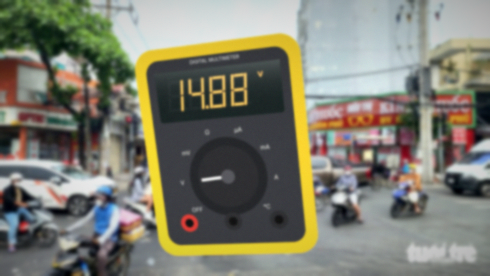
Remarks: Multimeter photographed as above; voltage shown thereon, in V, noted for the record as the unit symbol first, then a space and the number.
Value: V 14.88
